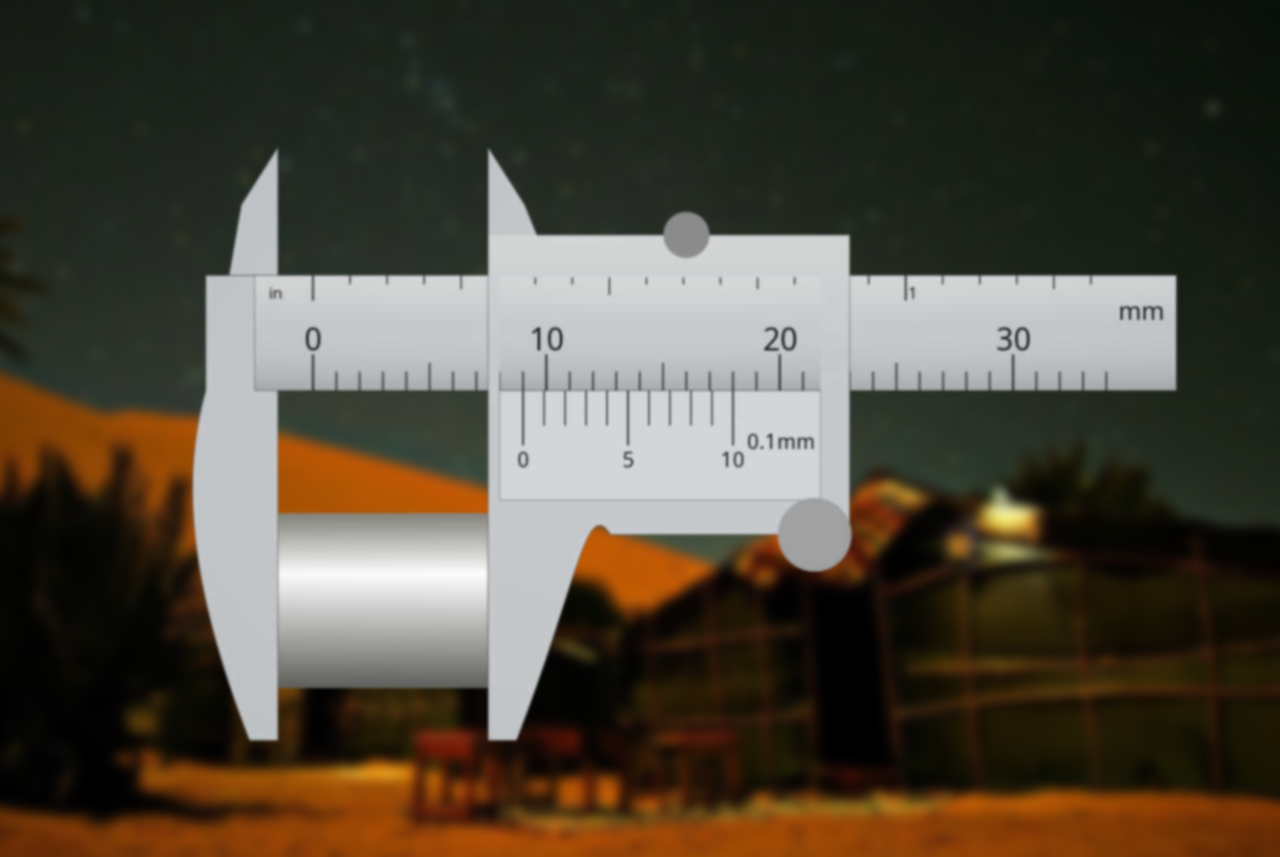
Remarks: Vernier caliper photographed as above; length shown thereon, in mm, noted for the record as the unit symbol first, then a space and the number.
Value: mm 9.0
